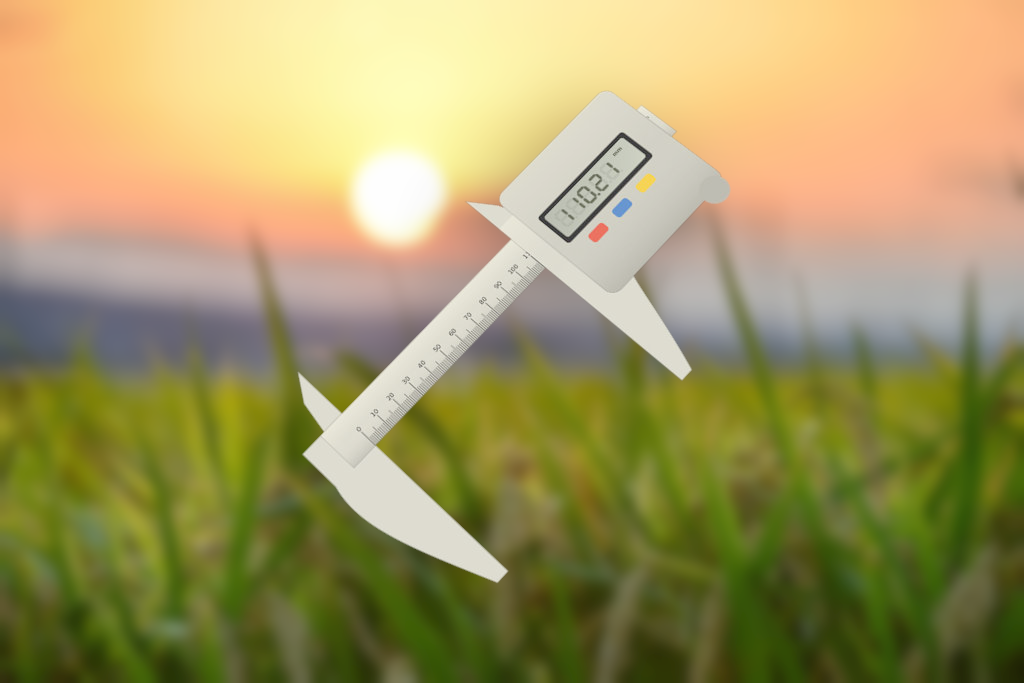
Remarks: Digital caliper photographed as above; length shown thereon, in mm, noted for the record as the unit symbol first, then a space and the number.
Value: mm 110.21
